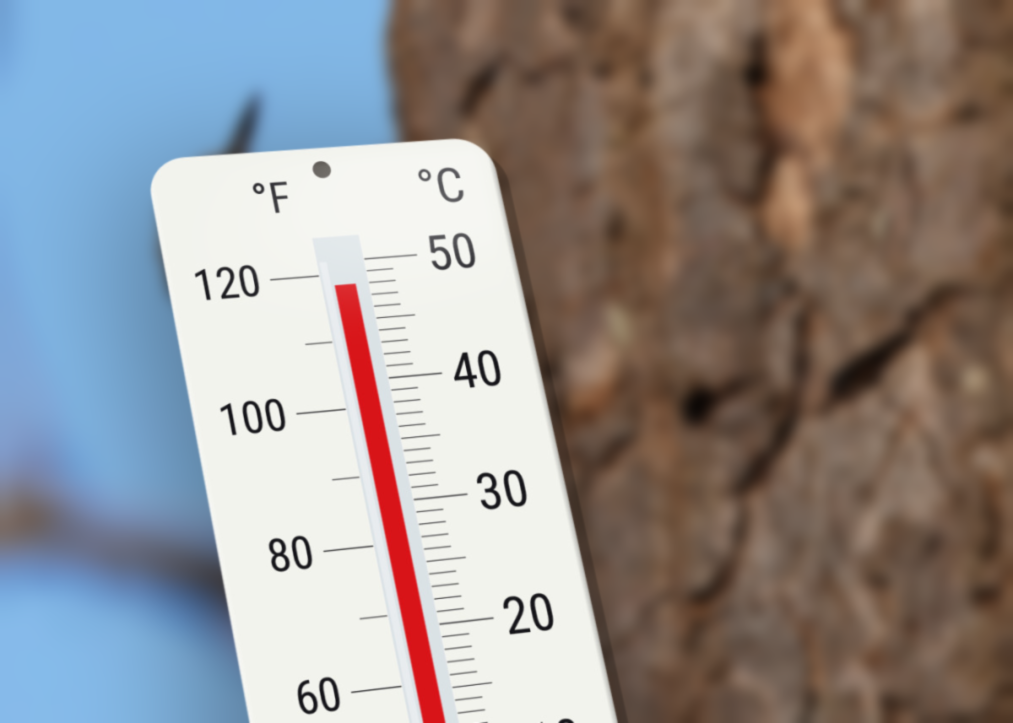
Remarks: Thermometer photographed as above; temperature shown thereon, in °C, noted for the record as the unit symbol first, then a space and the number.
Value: °C 48
